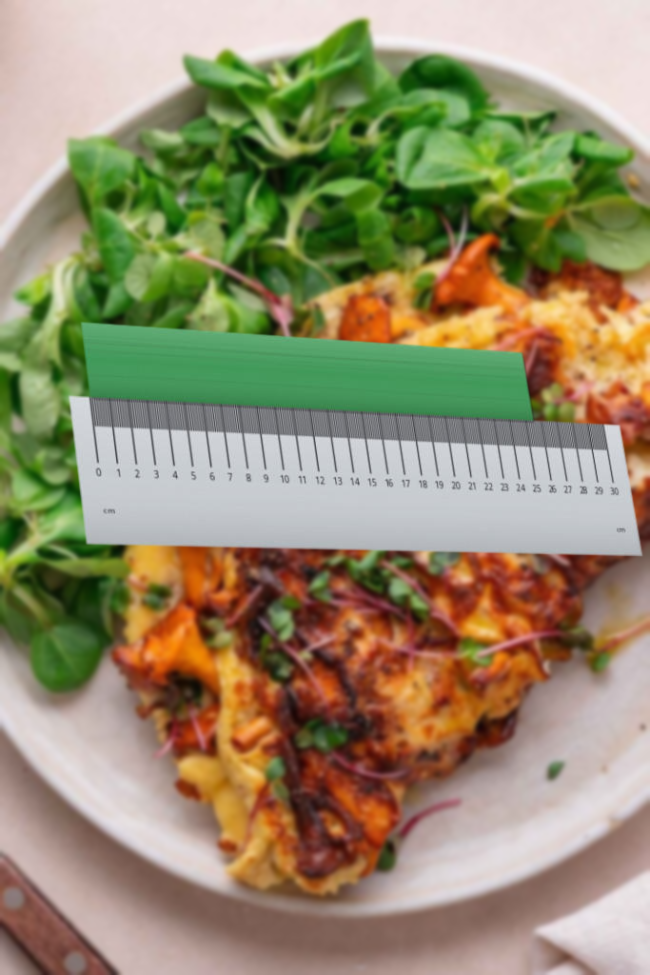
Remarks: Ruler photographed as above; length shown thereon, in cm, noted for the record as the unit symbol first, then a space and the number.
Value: cm 25.5
